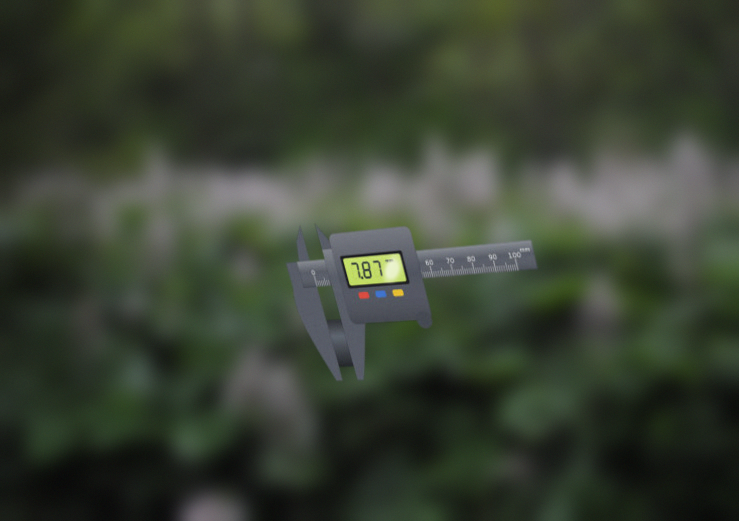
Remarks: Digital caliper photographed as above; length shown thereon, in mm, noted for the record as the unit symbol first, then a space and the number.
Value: mm 7.87
